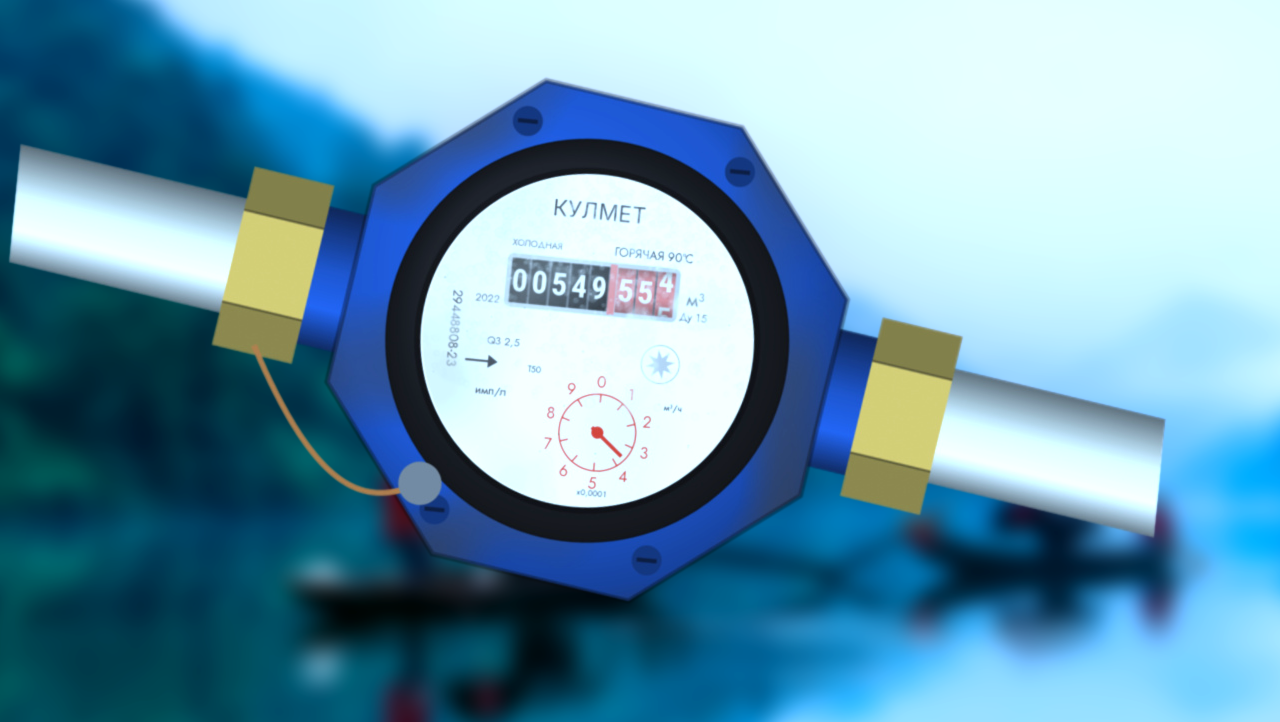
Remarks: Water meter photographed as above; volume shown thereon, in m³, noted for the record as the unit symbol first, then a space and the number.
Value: m³ 549.5543
